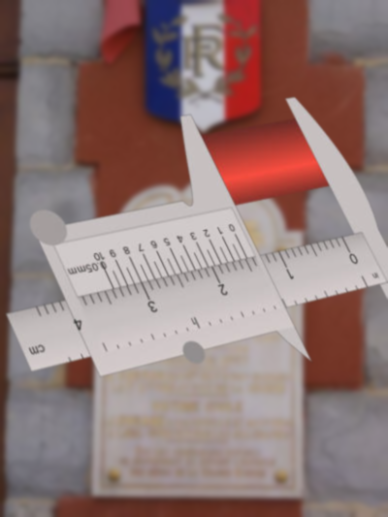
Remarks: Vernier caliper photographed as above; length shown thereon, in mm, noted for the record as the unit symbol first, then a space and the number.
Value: mm 14.8
